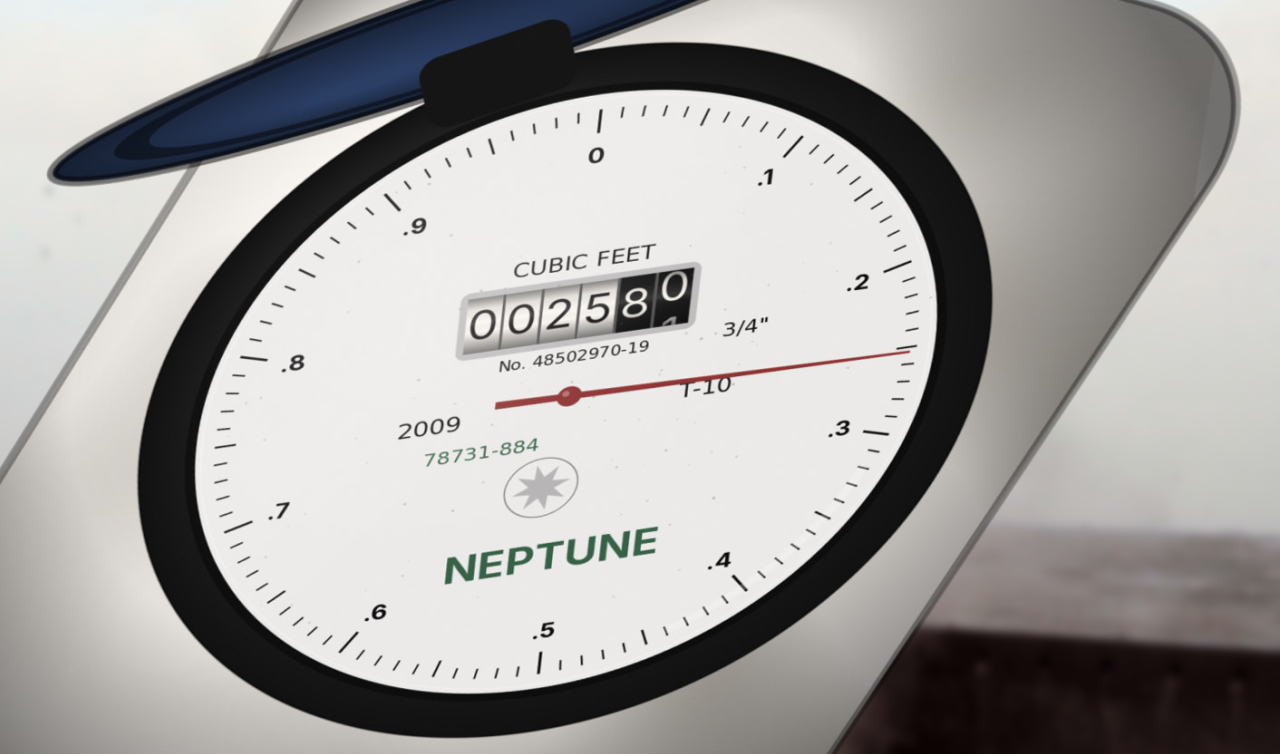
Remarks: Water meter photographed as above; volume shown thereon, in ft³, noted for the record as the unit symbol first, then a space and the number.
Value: ft³ 2580.25
